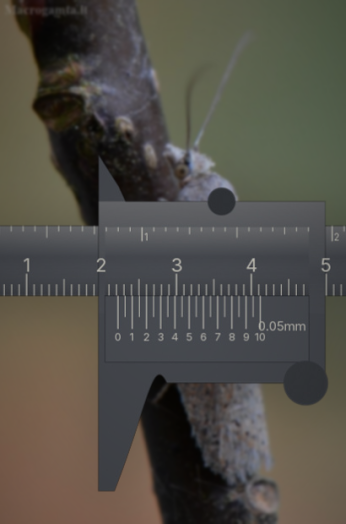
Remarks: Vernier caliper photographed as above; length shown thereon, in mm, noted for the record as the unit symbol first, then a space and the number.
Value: mm 22.2
